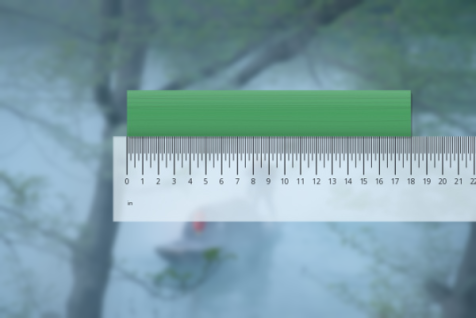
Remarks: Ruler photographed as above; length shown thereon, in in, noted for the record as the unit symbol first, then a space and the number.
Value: in 18
